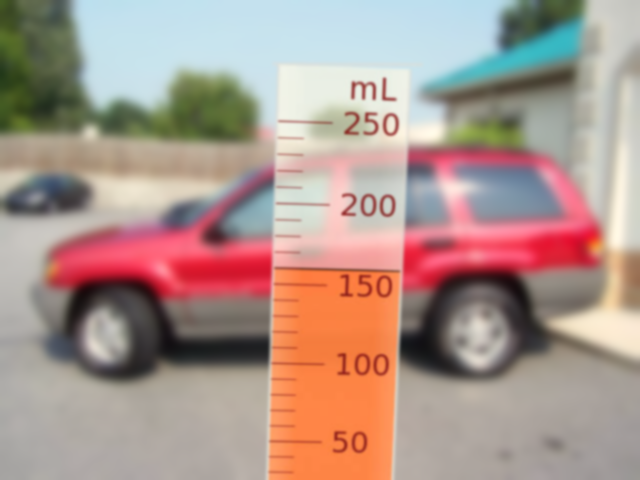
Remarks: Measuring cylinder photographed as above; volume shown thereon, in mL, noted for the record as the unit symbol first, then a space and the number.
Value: mL 160
